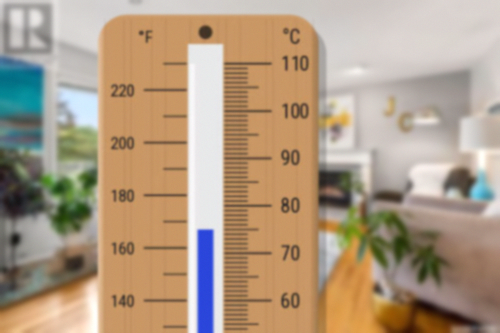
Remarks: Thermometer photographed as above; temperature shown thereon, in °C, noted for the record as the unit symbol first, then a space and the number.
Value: °C 75
